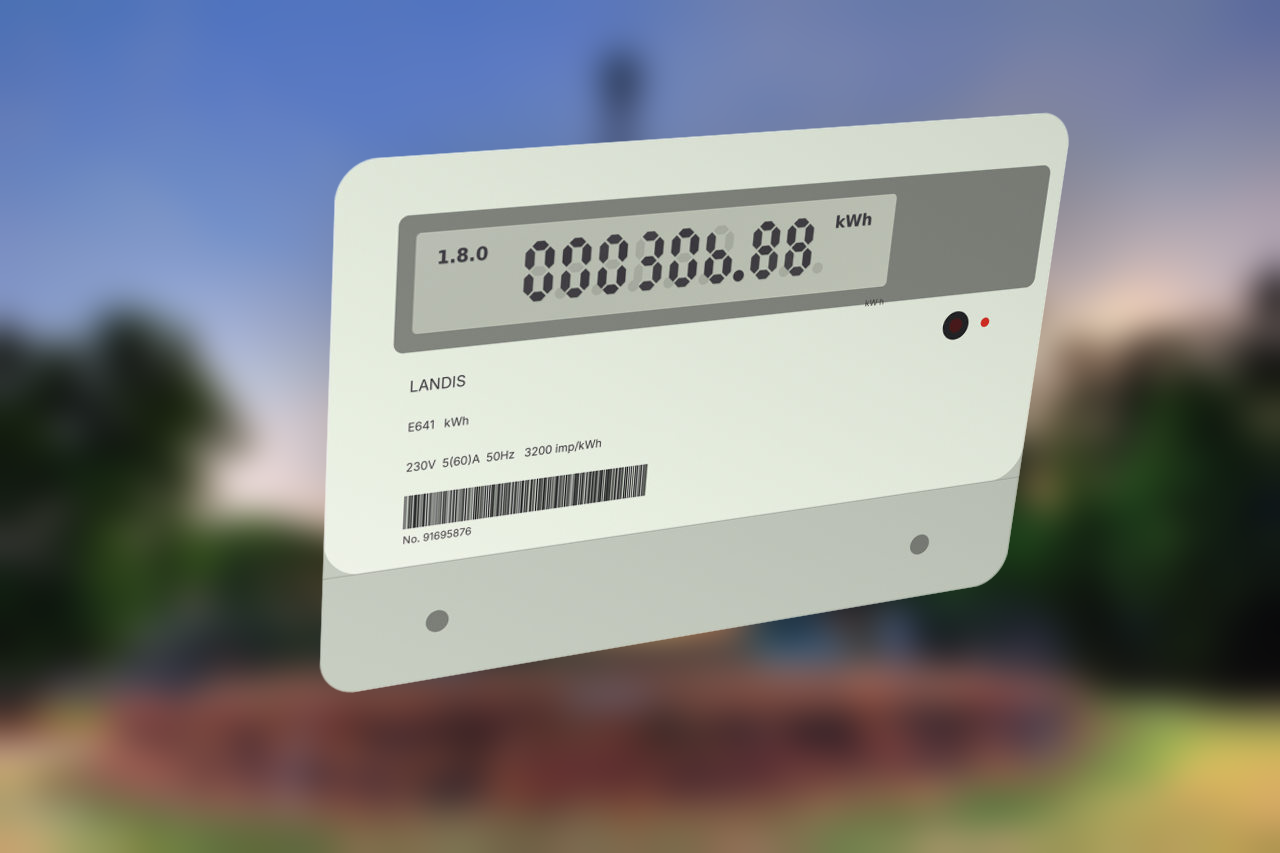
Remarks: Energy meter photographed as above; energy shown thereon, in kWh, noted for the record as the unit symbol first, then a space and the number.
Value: kWh 306.88
